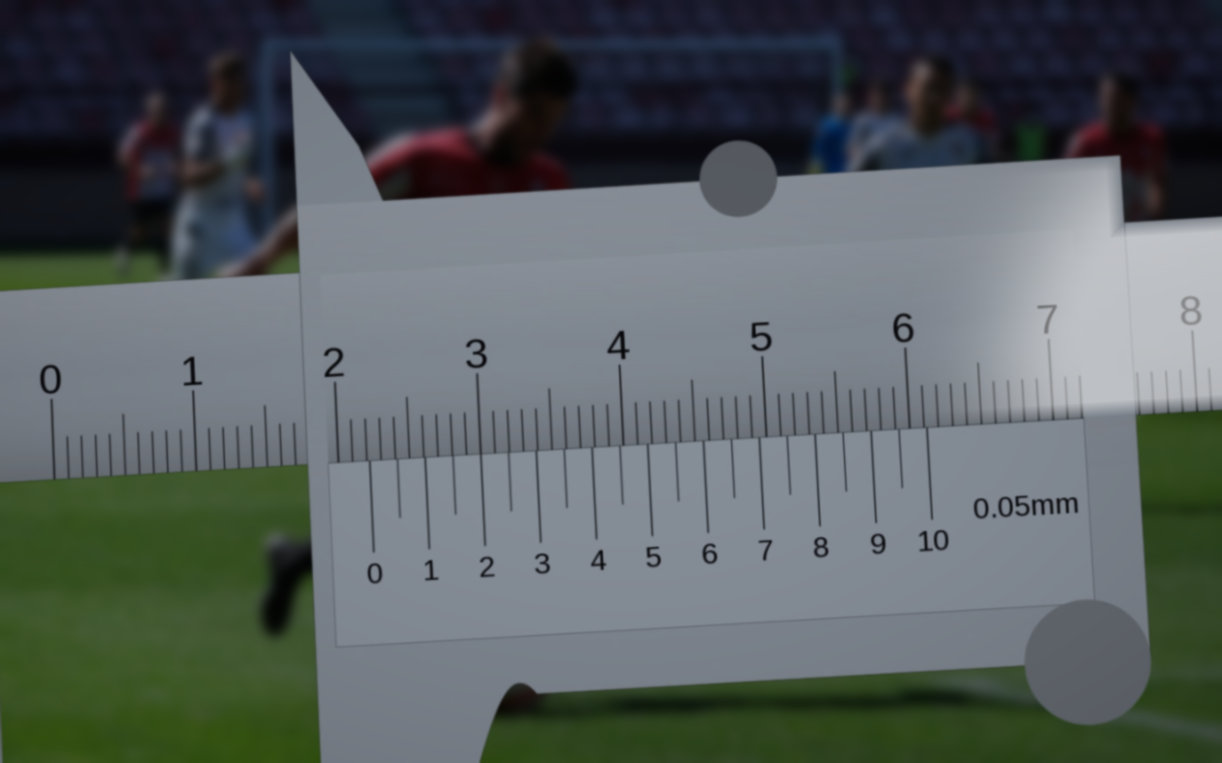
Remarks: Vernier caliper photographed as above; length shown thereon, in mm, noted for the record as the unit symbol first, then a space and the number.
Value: mm 22.2
